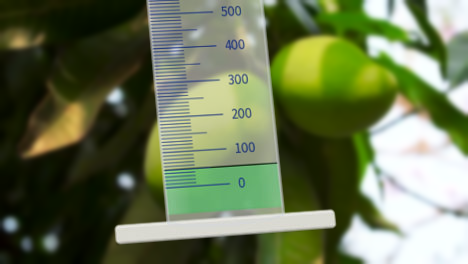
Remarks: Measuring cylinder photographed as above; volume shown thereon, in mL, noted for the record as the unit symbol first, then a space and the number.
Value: mL 50
